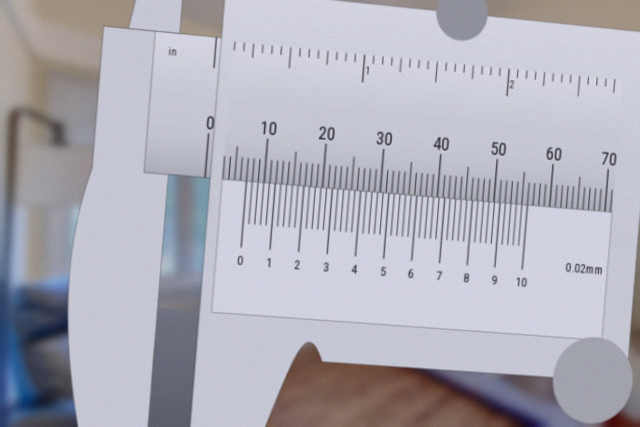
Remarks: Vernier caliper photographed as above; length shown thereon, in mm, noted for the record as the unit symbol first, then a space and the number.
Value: mm 7.0
